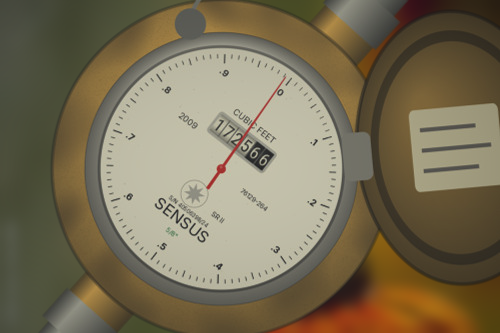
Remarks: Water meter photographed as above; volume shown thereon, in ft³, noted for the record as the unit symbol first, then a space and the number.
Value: ft³ 172565.99
